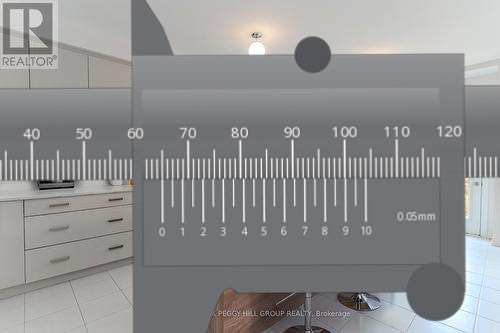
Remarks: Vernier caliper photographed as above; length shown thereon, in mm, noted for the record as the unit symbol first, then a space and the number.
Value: mm 65.0
